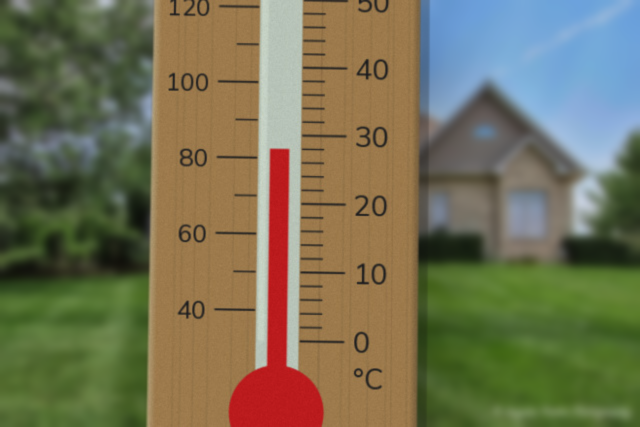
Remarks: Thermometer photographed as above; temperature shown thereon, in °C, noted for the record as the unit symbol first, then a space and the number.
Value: °C 28
